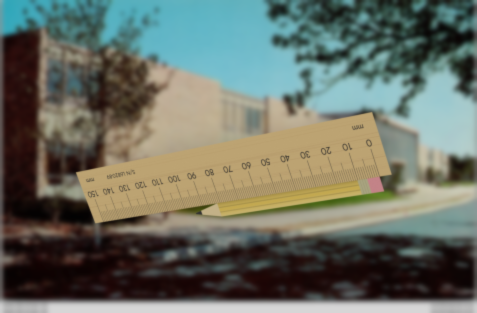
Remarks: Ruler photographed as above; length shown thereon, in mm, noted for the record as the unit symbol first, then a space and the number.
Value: mm 95
